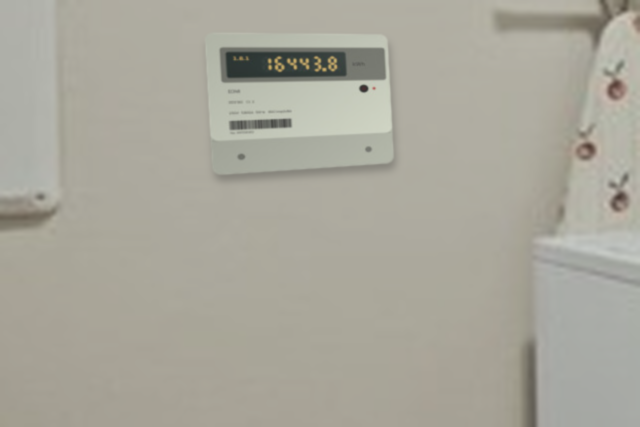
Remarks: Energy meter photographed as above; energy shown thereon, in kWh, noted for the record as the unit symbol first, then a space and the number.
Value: kWh 16443.8
